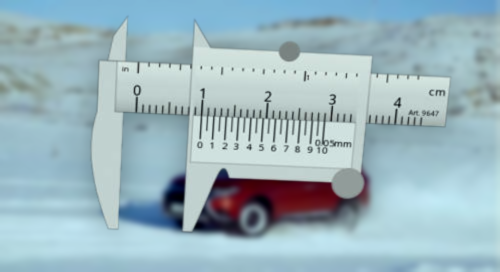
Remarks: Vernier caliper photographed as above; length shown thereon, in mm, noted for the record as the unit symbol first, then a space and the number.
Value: mm 10.0
